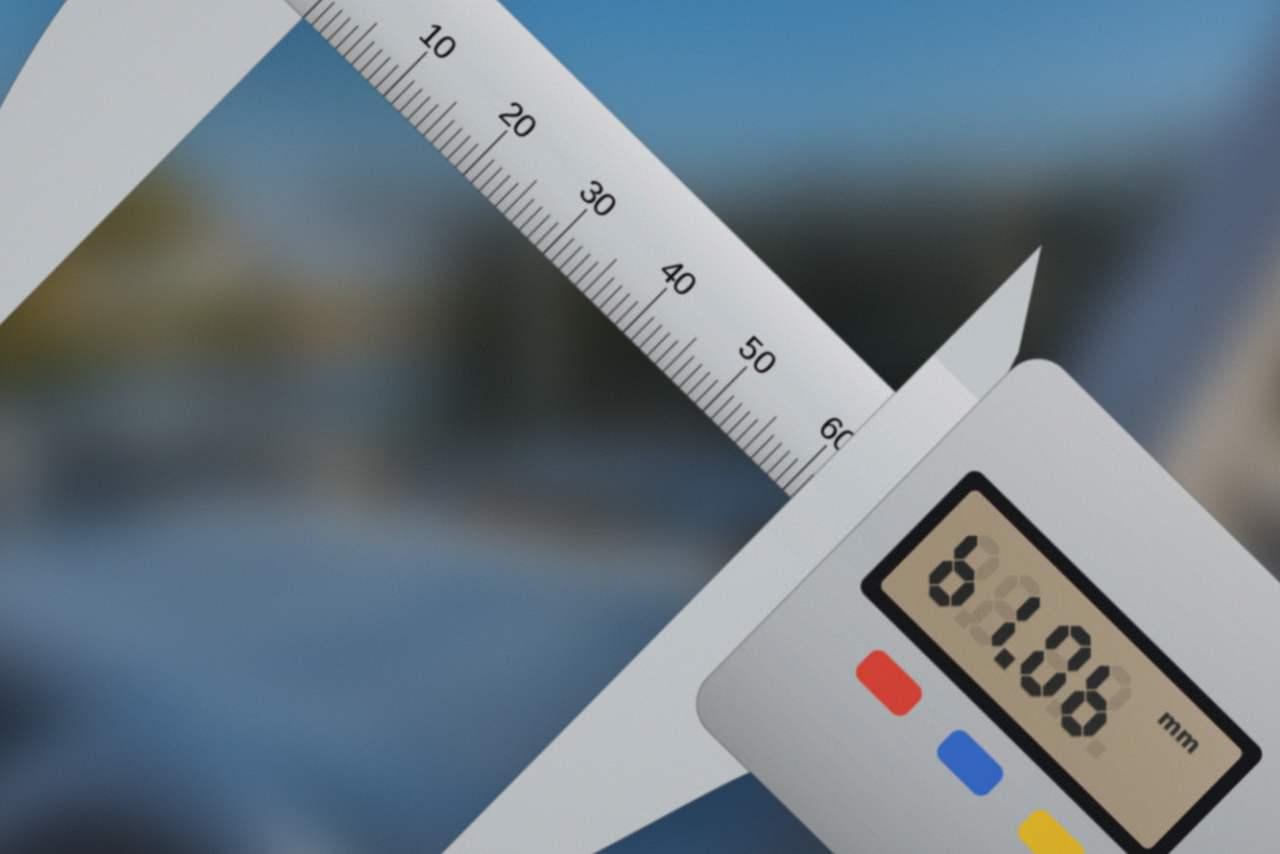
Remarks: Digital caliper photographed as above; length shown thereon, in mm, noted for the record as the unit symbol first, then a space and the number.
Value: mm 61.06
